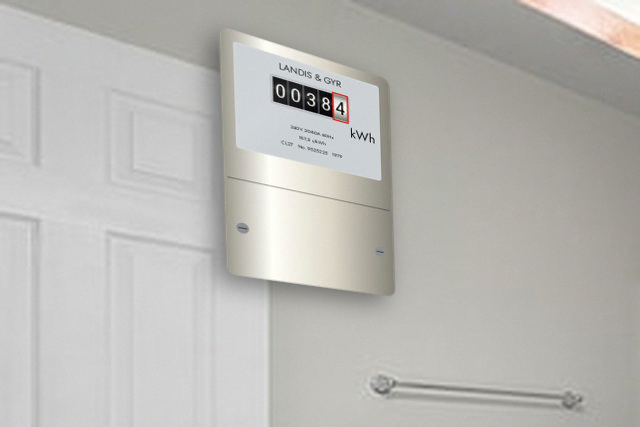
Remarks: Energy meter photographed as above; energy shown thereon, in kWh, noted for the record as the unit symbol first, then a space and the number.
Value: kWh 38.4
